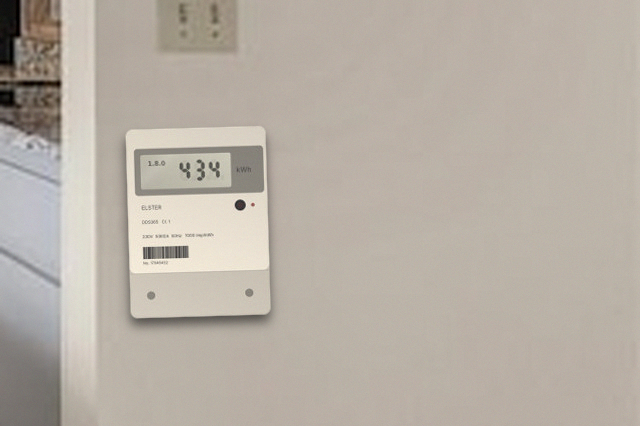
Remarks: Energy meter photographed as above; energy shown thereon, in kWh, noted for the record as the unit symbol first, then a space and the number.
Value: kWh 434
